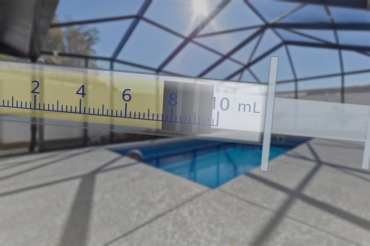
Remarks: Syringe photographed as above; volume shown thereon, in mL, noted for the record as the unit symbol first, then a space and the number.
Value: mL 7.6
